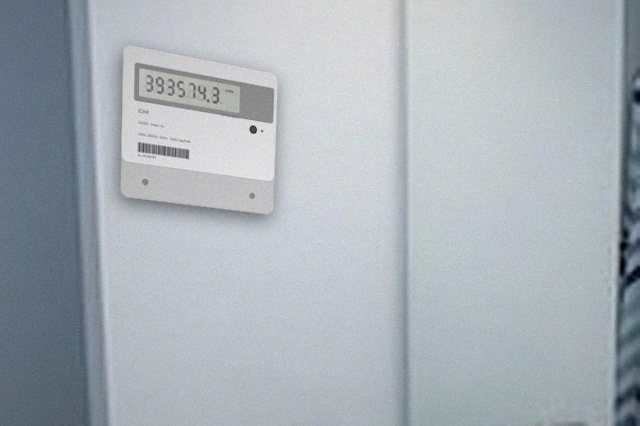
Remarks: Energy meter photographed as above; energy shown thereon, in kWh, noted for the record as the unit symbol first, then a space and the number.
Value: kWh 393574.3
